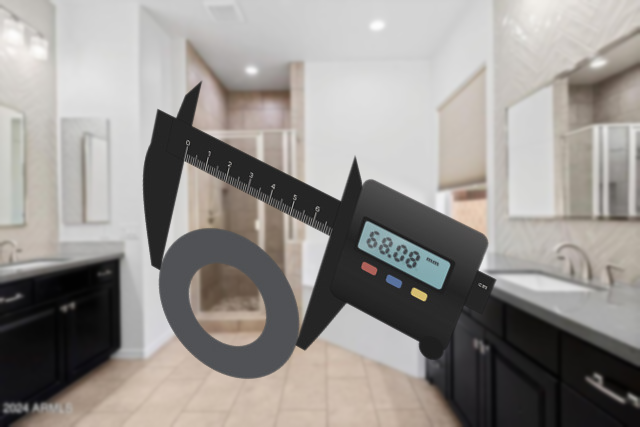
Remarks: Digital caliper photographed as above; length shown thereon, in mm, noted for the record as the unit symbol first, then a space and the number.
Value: mm 68.08
